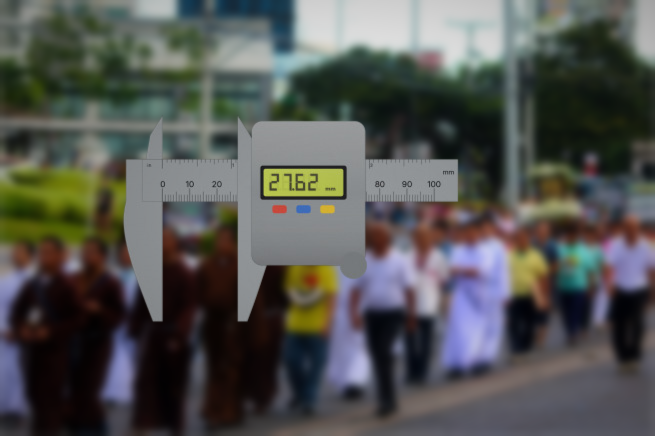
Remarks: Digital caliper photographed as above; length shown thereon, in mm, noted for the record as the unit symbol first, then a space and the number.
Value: mm 27.62
